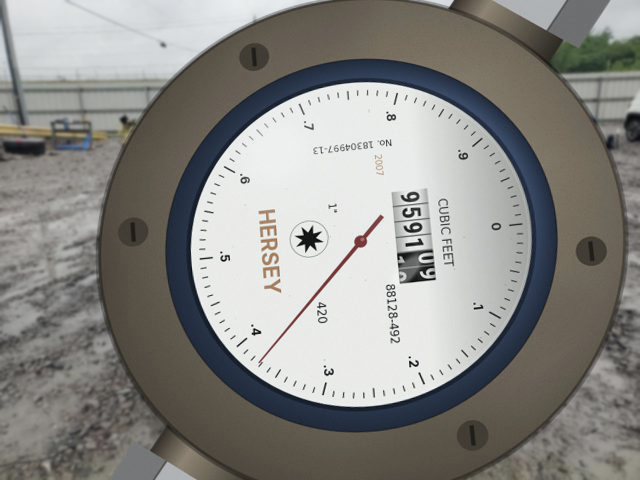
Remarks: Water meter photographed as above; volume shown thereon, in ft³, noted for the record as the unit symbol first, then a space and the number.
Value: ft³ 959109.37
